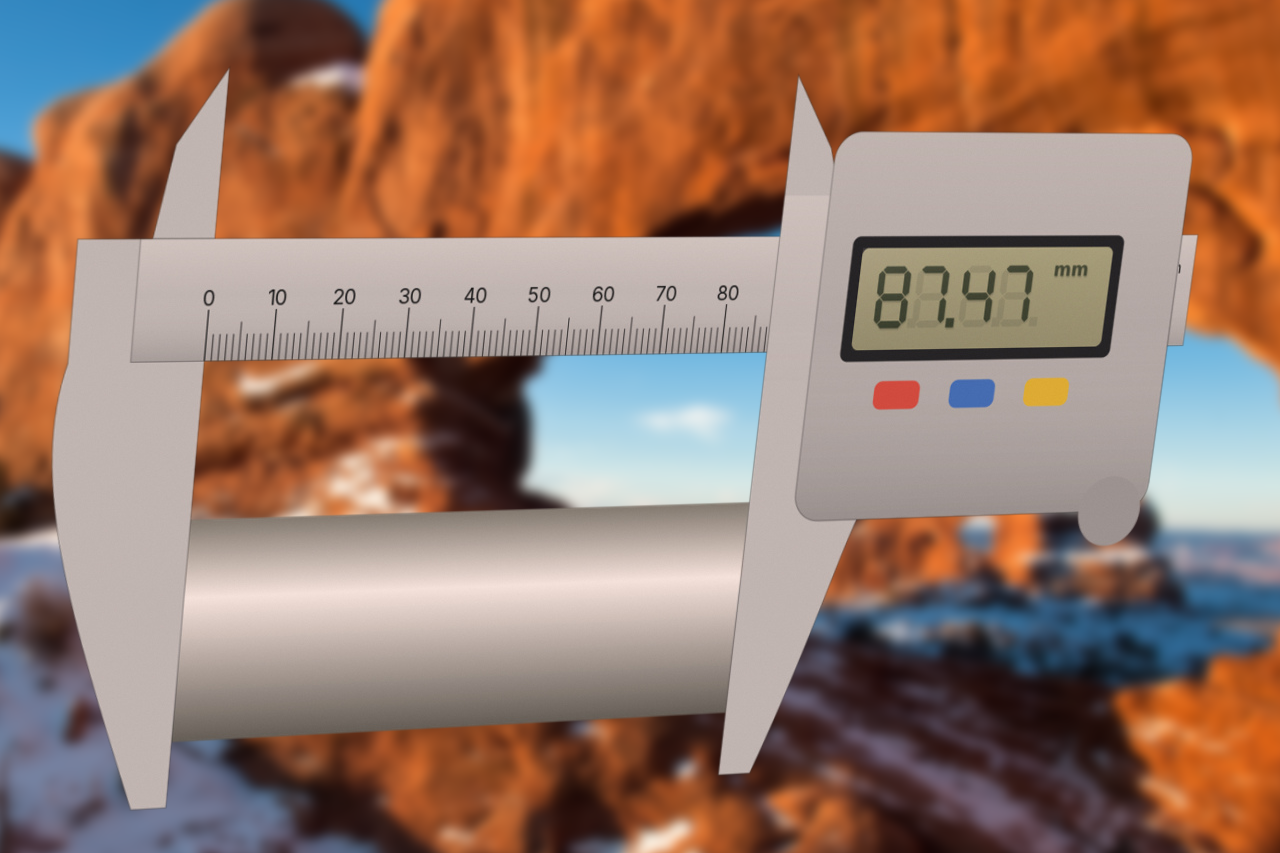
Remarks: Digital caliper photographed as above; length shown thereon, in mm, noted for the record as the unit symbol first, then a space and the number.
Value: mm 87.47
